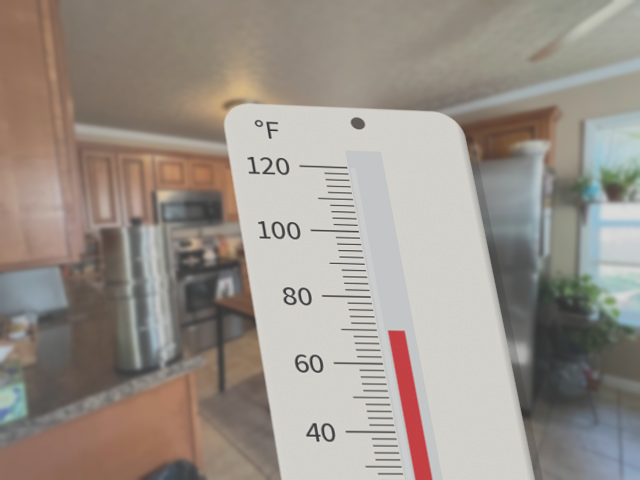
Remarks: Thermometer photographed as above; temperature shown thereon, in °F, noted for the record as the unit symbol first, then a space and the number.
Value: °F 70
